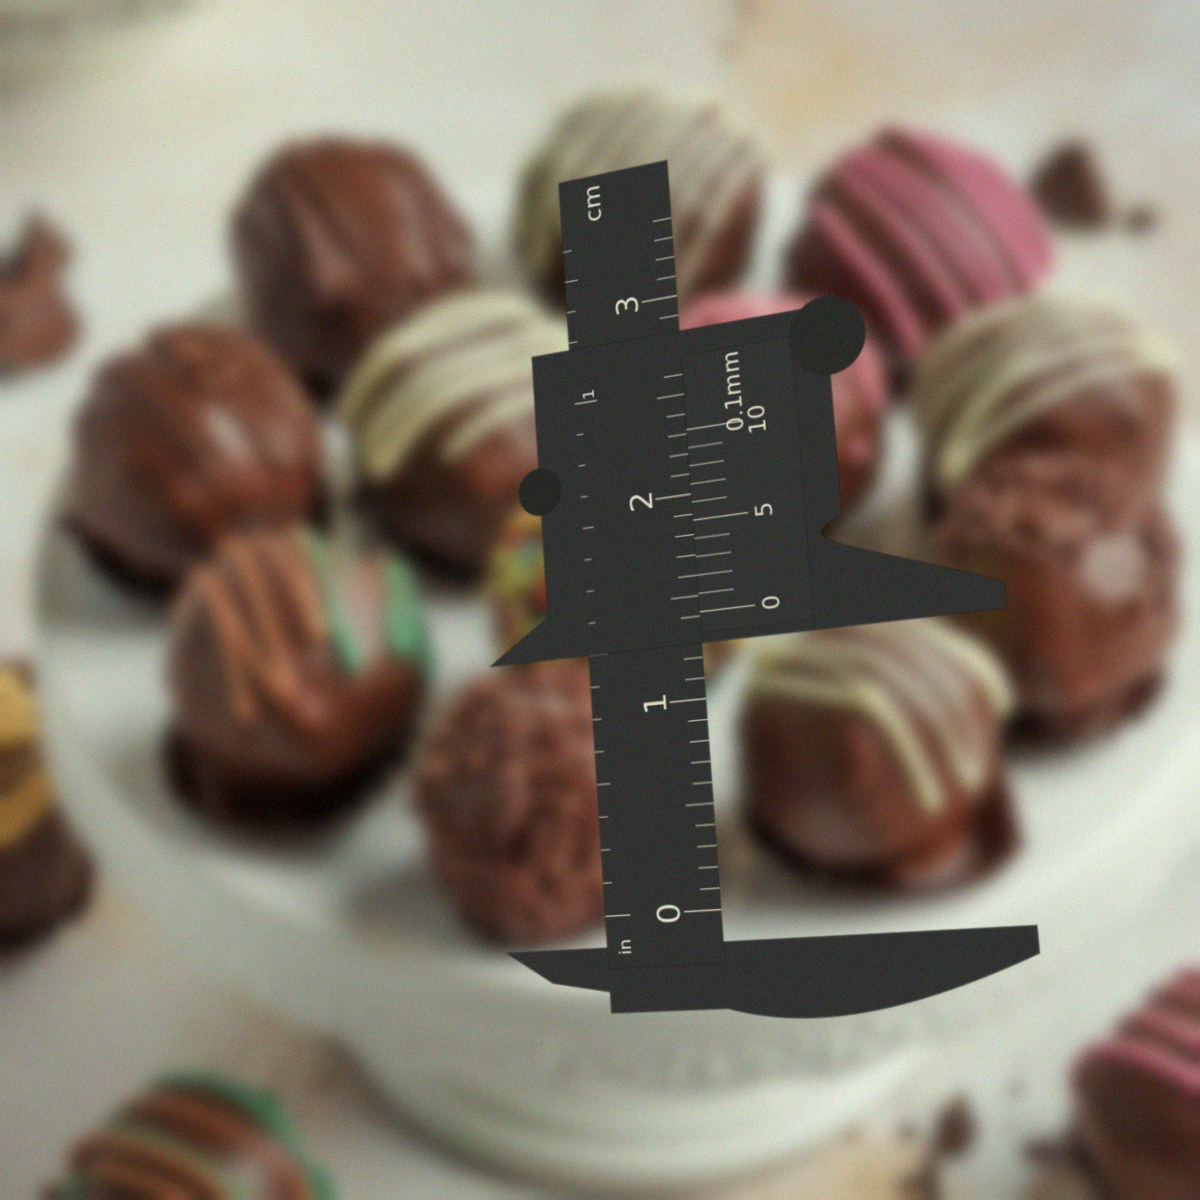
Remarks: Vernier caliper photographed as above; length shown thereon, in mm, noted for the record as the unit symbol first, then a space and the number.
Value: mm 14.2
